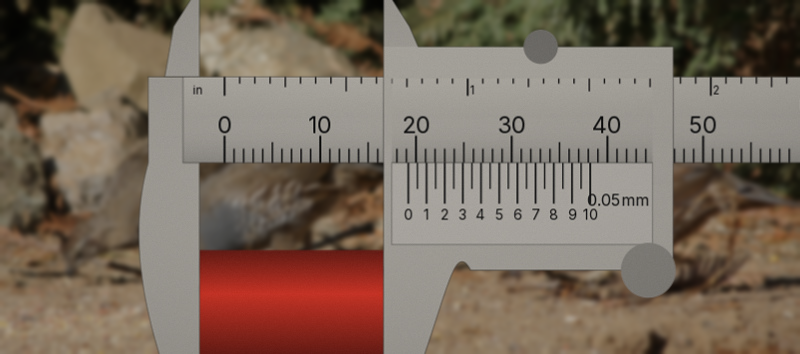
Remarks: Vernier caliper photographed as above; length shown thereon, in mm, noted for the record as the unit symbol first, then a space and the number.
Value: mm 19.2
